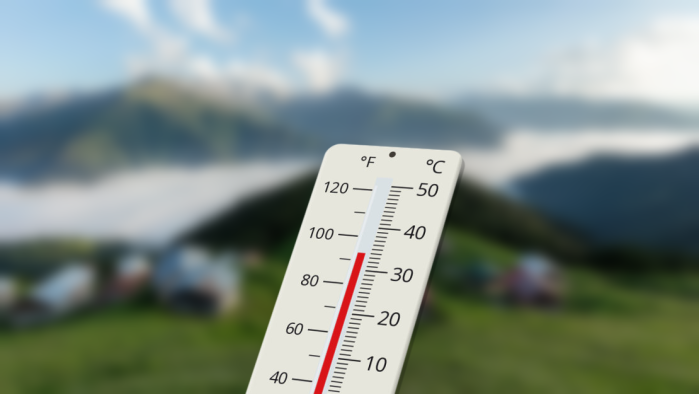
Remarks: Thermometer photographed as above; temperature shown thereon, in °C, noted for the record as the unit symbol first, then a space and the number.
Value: °C 34
